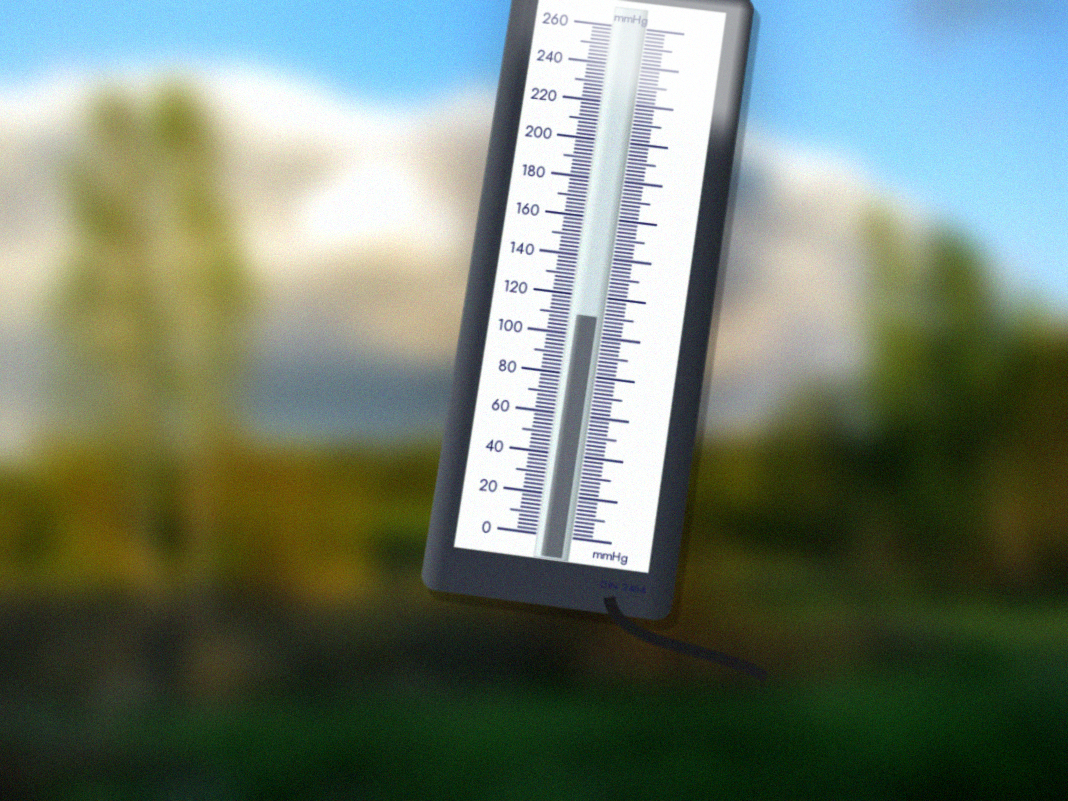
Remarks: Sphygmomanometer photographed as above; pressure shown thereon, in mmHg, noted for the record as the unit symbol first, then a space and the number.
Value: mmHg 110
